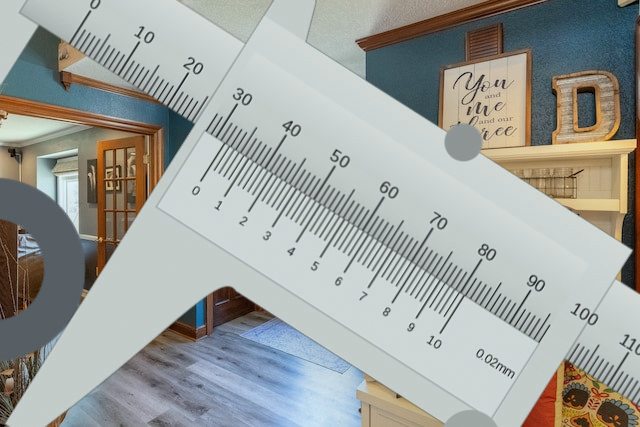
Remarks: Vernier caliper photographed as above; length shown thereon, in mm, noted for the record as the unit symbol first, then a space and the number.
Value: mm 31.8
